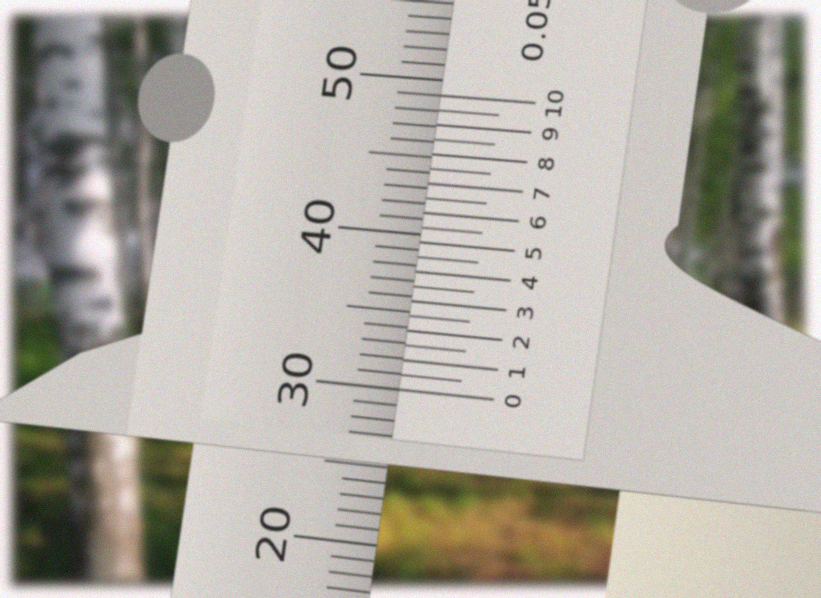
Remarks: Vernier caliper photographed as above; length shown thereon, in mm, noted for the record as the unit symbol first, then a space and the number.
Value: mm 30.0
